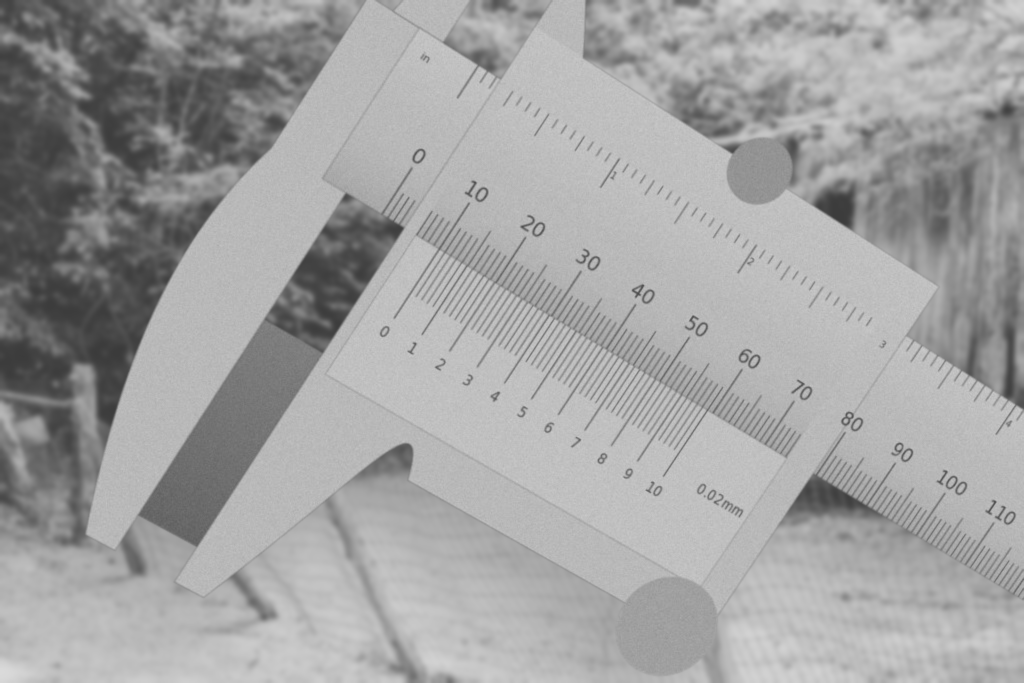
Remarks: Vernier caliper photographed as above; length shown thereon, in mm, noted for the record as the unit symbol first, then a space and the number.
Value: mm 10.0
